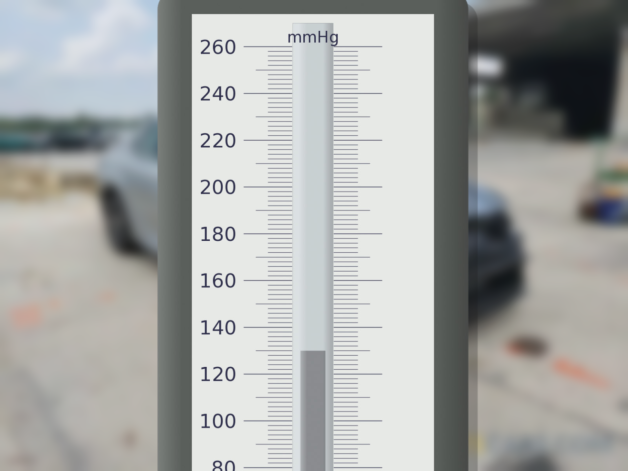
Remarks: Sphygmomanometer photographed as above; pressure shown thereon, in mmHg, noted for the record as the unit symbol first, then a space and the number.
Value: mmHg 130
